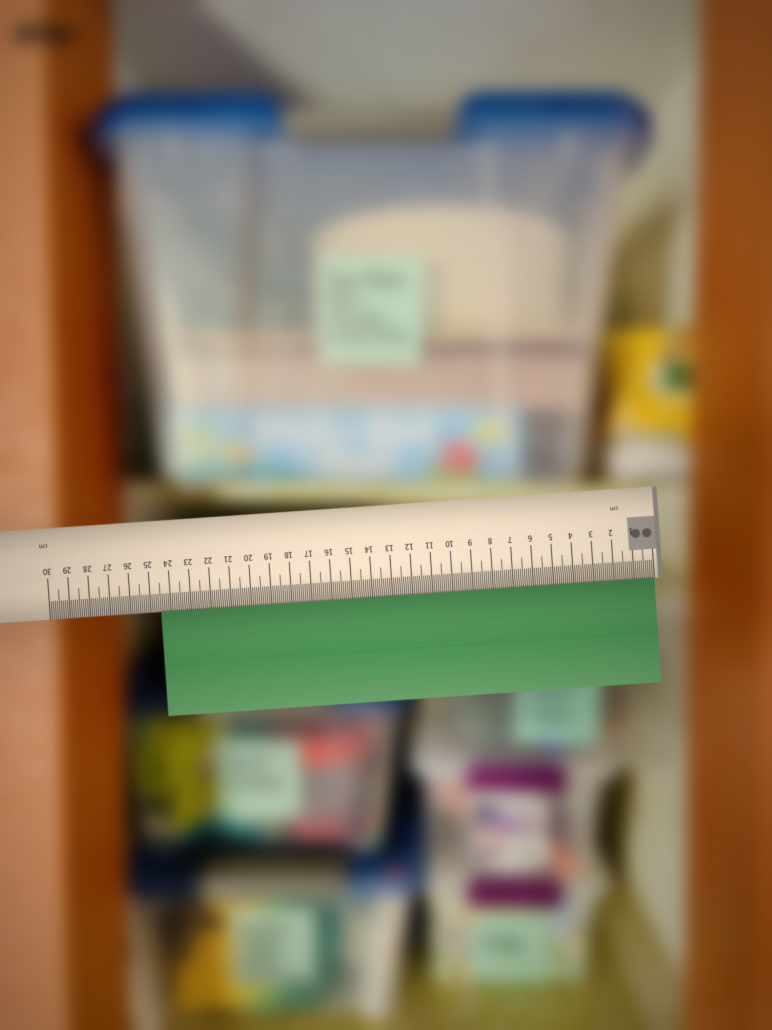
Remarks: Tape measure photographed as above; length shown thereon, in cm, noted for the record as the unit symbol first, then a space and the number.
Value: cm 24.5
